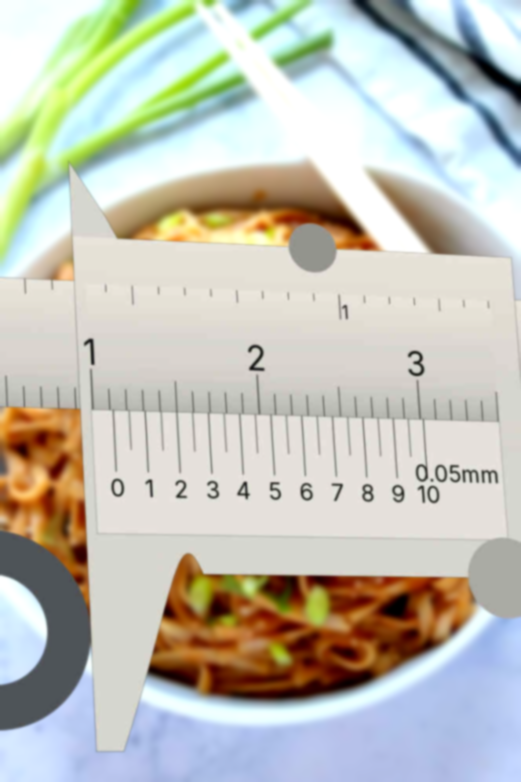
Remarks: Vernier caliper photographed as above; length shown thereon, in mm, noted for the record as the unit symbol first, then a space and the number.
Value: mm 11.2
